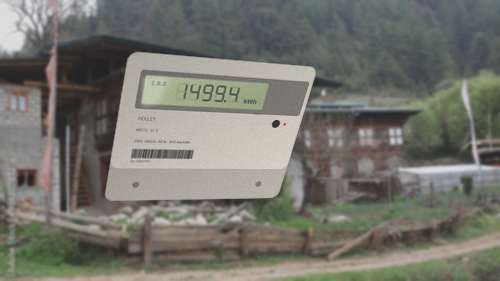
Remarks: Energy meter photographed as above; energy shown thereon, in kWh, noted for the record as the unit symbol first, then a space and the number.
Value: kWh 1499.4
